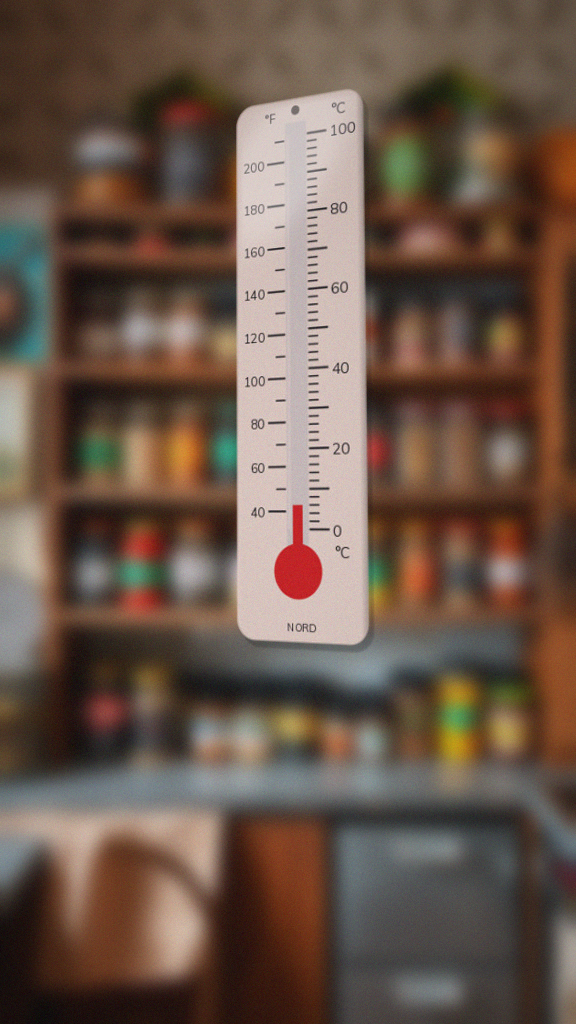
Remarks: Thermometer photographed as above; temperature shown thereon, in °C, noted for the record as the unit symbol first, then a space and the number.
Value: °C 6
